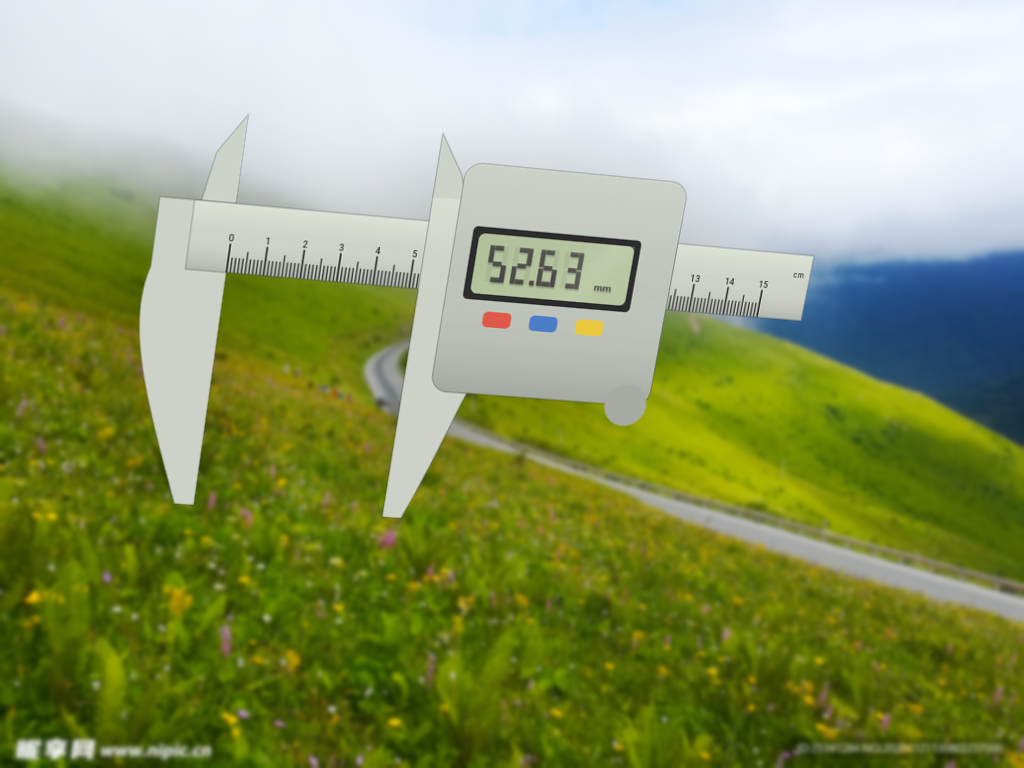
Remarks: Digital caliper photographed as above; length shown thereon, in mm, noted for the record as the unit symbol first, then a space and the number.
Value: mm 52.63
